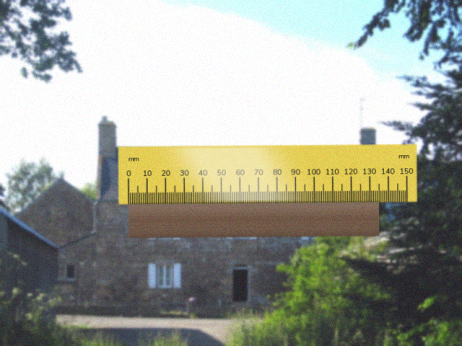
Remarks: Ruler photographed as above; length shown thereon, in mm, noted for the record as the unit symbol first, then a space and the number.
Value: mm 135
